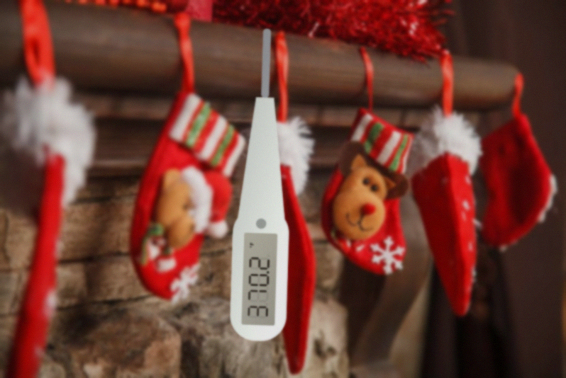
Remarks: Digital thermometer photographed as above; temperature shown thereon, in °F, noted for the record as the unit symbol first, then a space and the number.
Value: °F 370.2
